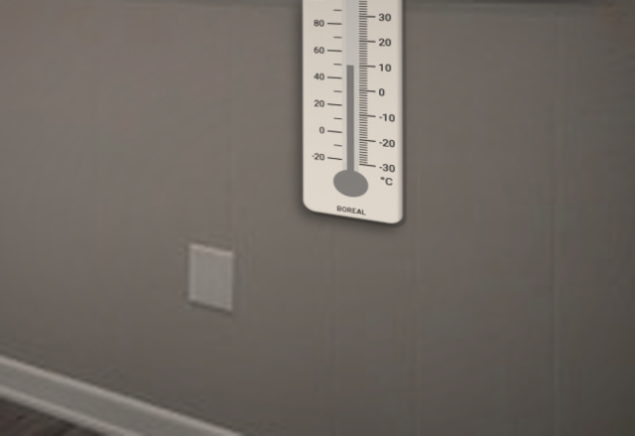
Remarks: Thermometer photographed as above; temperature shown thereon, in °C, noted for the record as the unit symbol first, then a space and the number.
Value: °C 10
